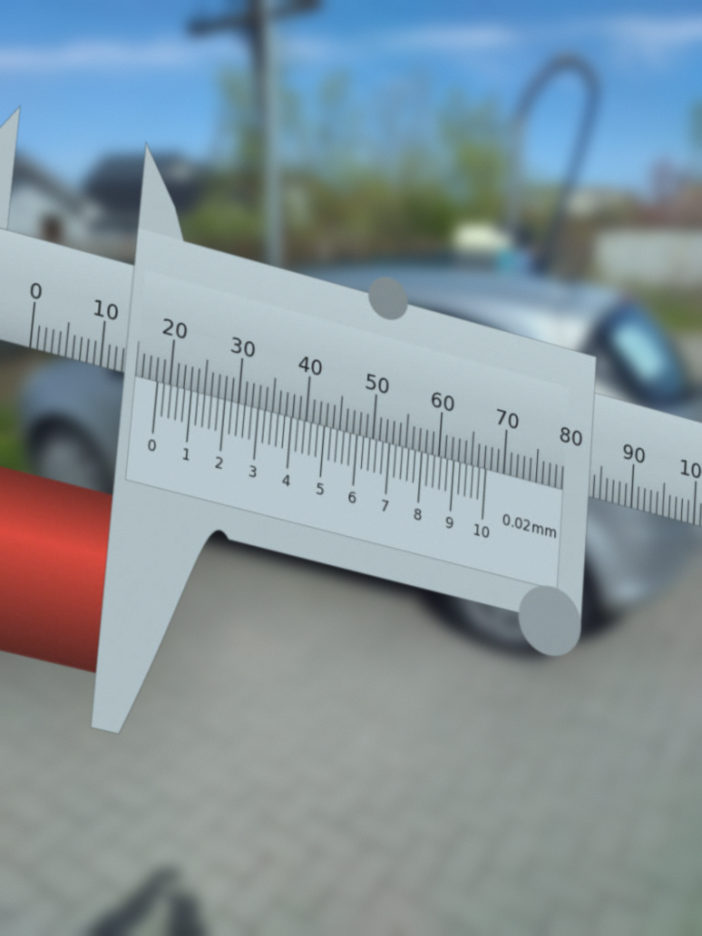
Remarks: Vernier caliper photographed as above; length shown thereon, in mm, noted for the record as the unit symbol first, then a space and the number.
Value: mm 18.2
